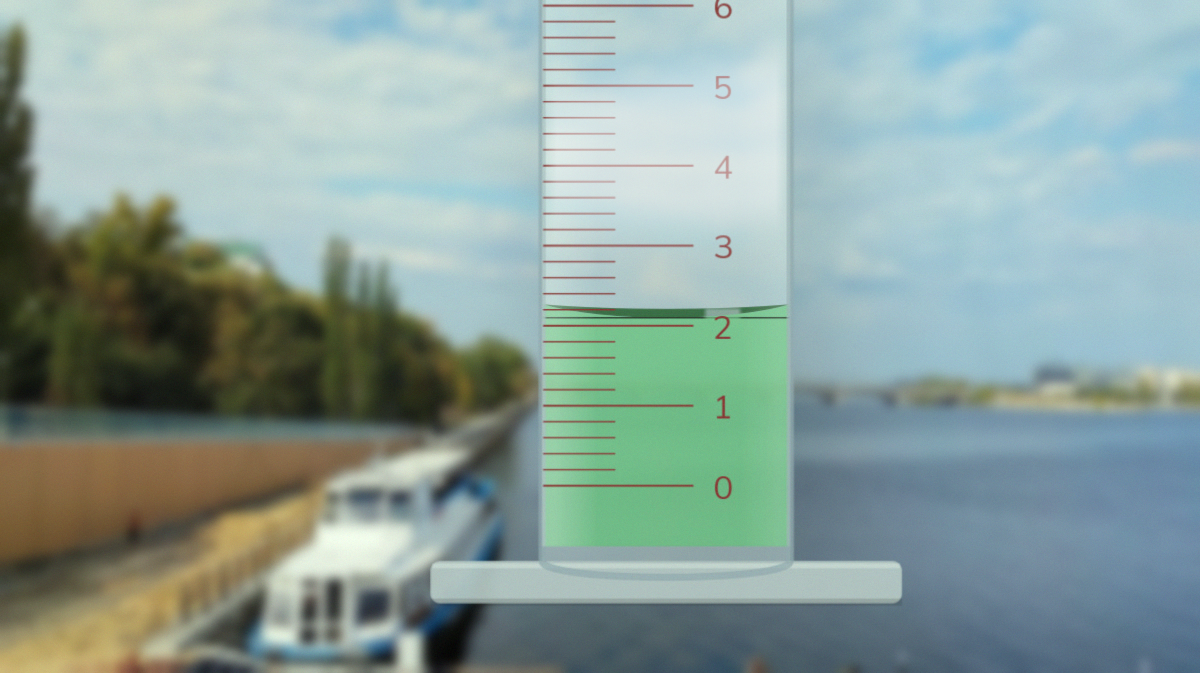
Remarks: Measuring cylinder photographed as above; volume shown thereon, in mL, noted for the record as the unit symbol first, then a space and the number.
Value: mL 2.1
